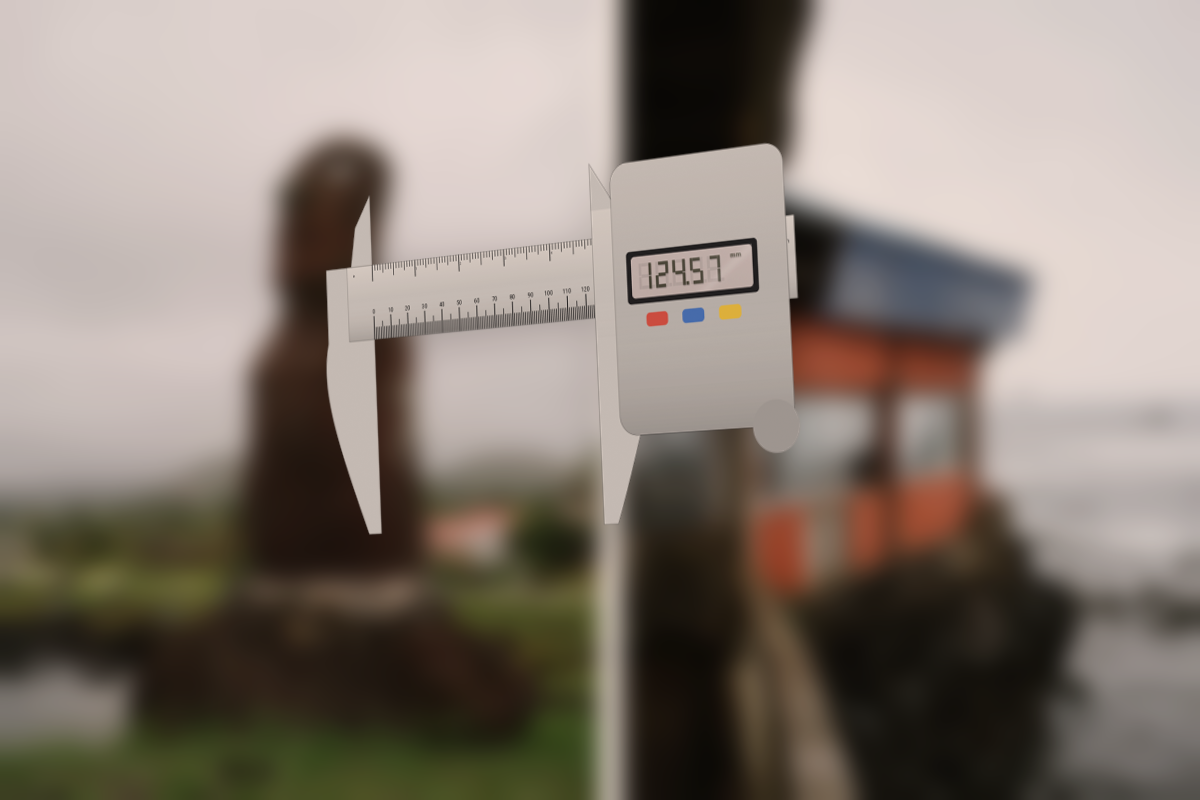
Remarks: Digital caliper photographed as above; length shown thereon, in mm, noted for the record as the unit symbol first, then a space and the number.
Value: mm 124.57
